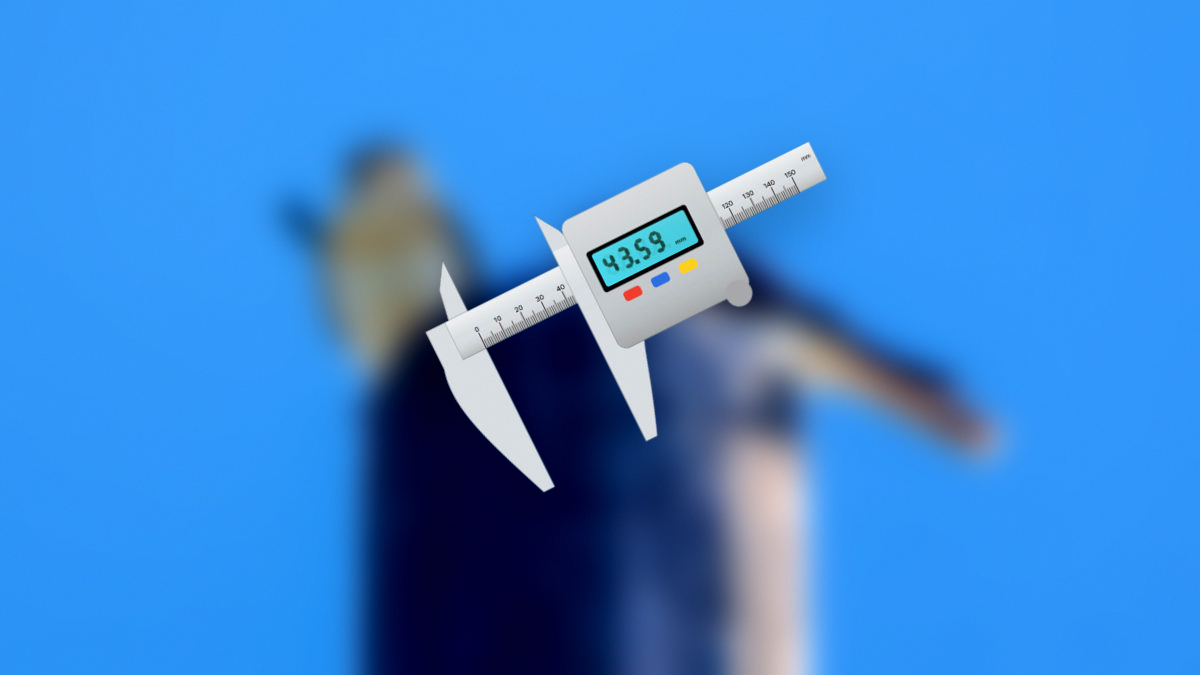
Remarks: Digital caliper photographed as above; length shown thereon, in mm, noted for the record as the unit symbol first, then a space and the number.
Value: mm 43.59
